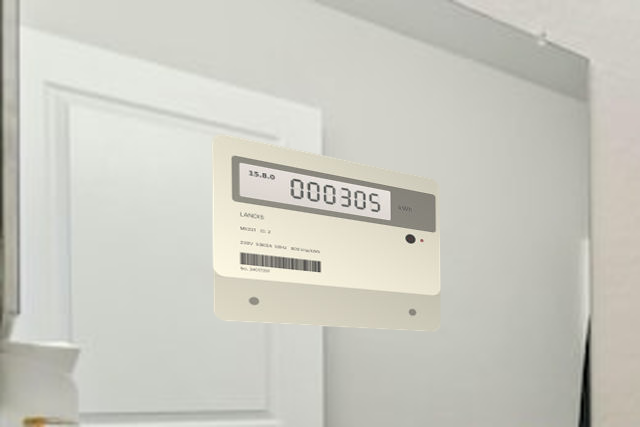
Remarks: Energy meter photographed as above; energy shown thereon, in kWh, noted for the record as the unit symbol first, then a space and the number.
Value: kWh 305
